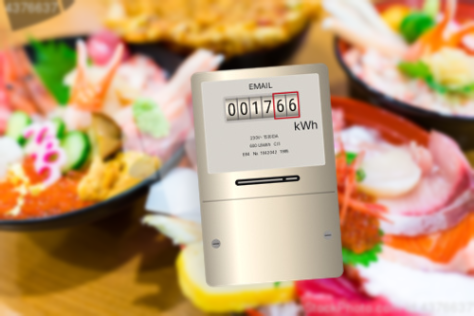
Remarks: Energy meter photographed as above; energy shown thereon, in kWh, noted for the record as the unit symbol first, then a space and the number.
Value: kWh 17.66
